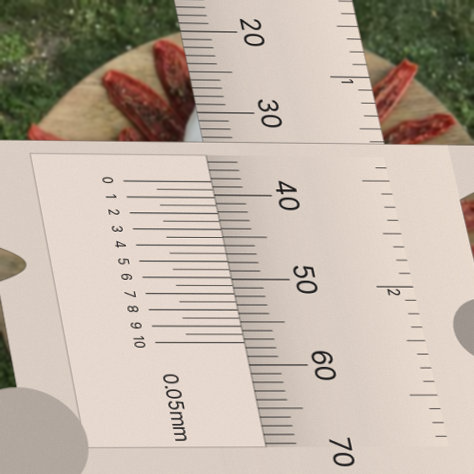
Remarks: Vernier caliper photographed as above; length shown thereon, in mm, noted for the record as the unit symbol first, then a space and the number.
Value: mm 38.4
